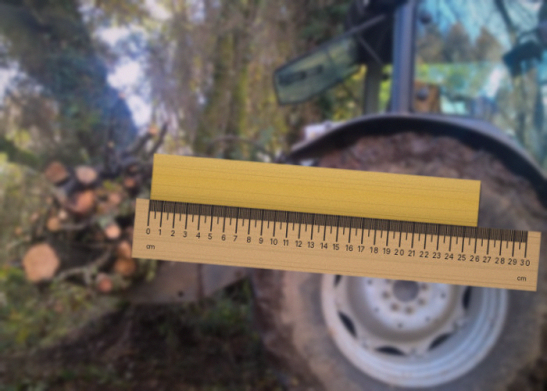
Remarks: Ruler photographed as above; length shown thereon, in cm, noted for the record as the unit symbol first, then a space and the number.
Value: cm 26
